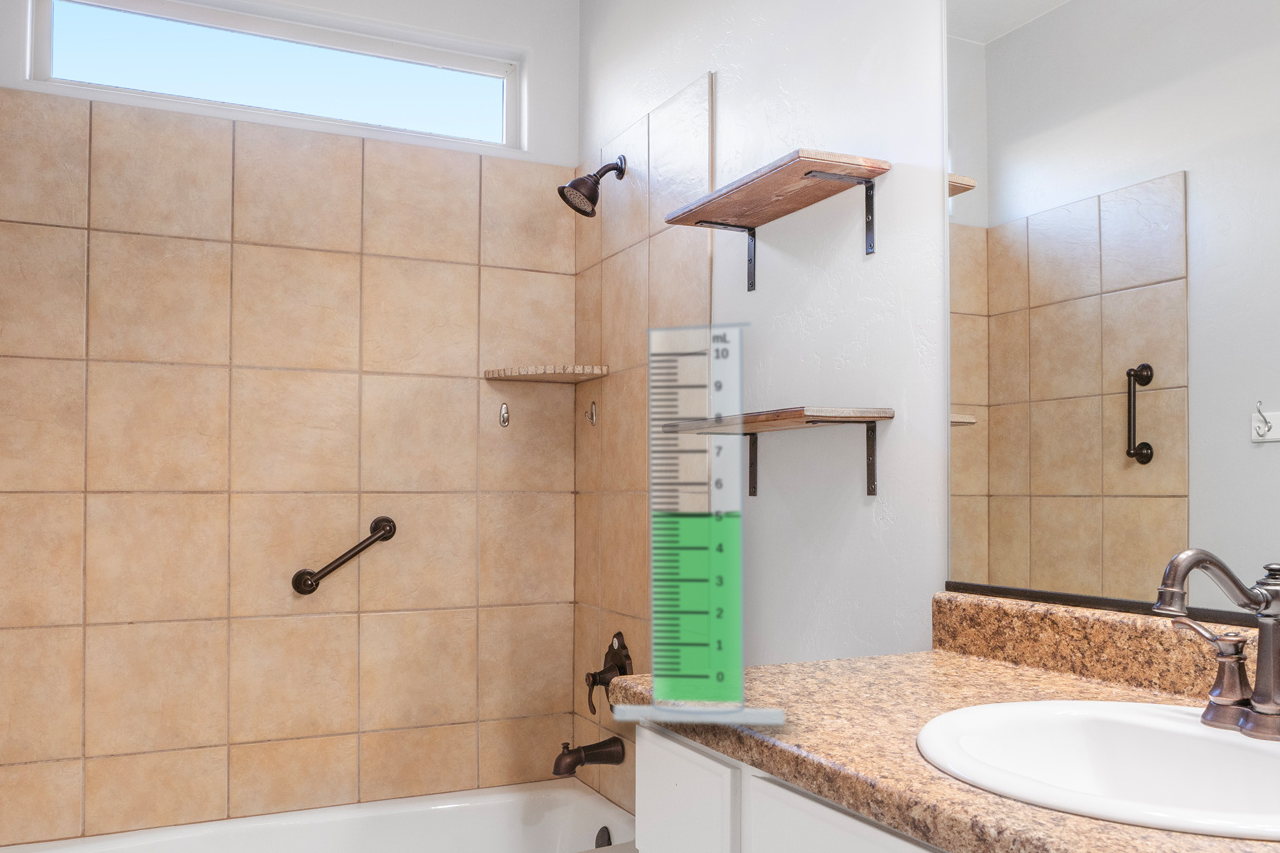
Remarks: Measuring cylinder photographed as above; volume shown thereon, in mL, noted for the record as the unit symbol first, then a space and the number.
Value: mL 5
